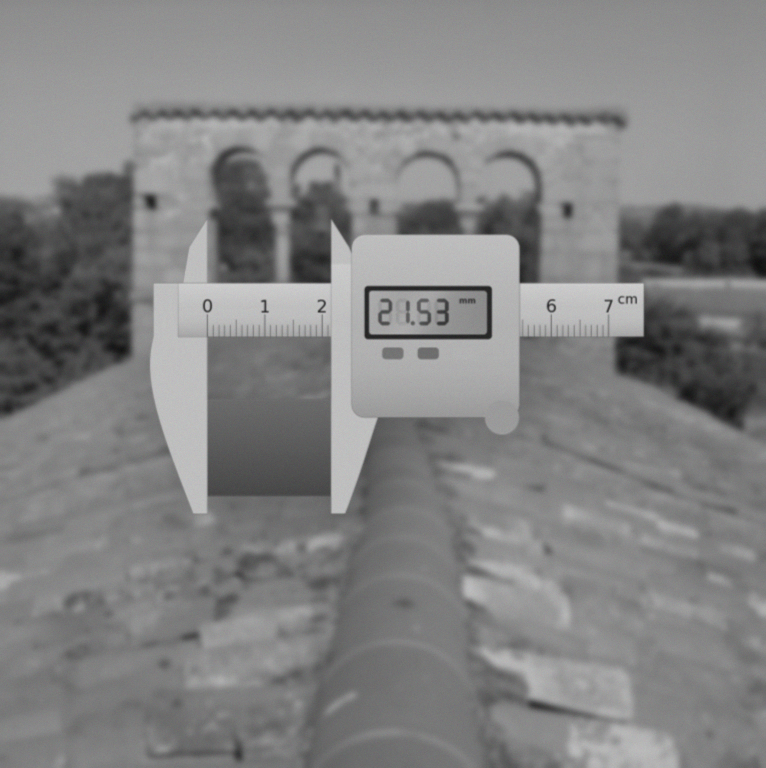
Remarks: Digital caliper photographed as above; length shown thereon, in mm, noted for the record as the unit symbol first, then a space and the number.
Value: mm 21.53
